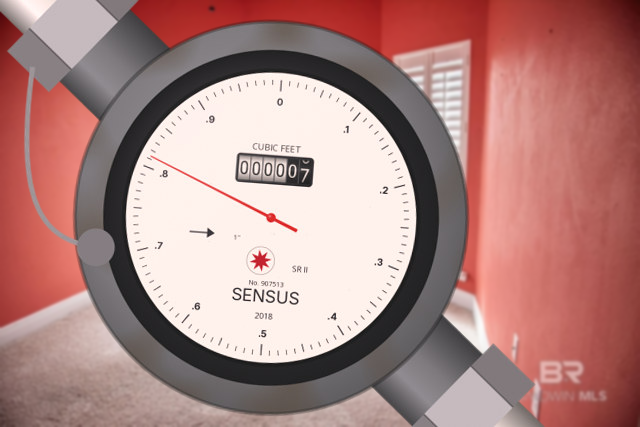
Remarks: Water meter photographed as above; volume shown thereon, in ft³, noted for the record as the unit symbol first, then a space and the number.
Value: ft³ 6.81
